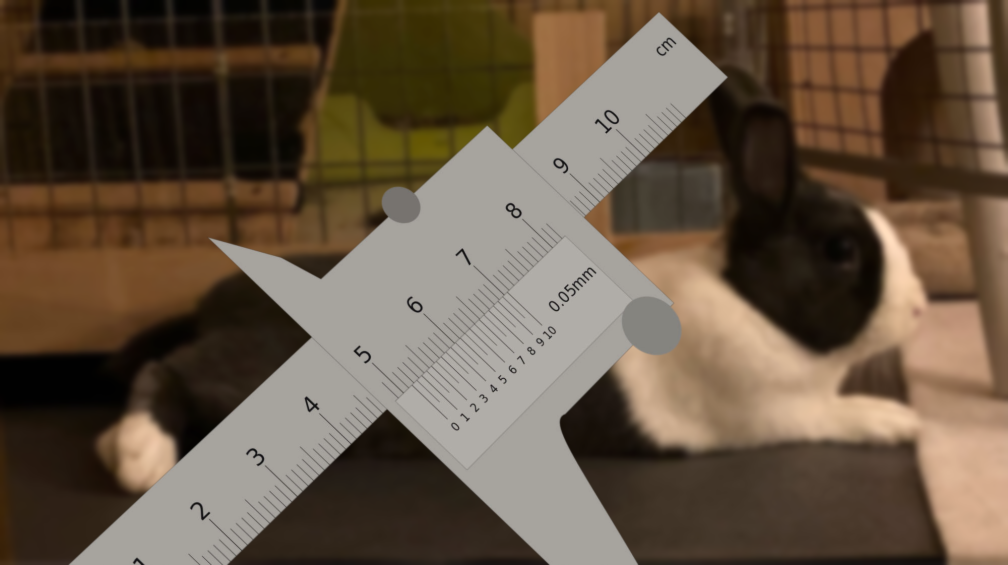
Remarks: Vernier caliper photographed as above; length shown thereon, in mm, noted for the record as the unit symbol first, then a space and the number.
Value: mm 51.6
